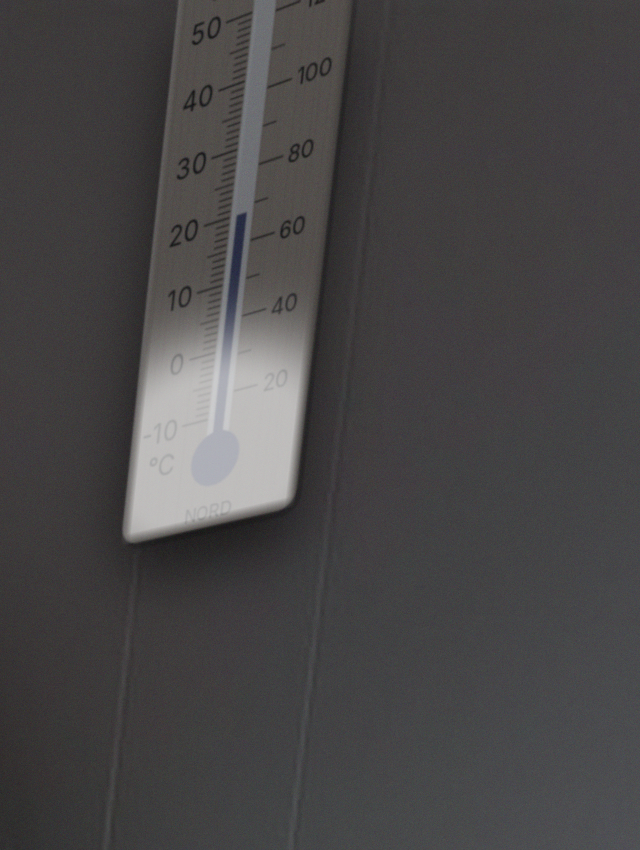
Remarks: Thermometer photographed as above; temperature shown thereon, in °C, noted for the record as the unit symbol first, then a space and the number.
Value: °C 20
